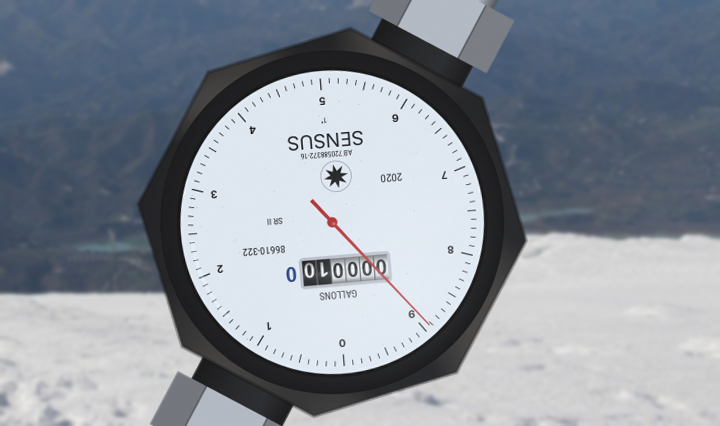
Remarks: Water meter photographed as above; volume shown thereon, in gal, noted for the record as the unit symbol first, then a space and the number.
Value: gal 98.9
